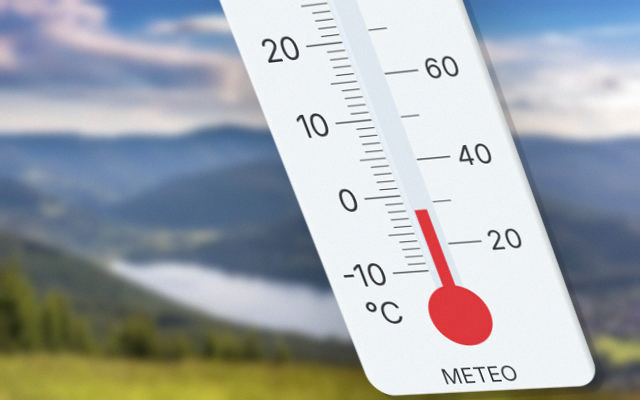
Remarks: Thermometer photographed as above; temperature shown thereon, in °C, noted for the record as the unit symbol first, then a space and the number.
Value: °C -2
